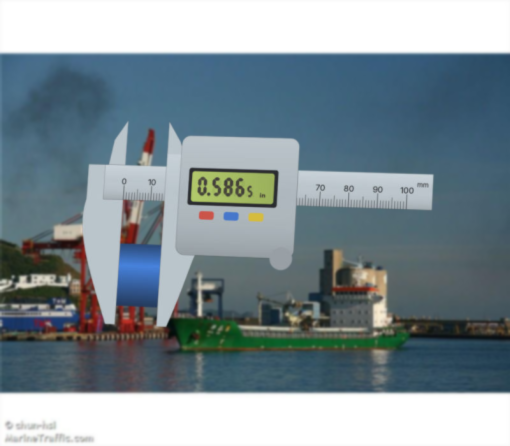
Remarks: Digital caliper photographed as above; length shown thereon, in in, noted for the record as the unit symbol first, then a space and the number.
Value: in 0.5865
